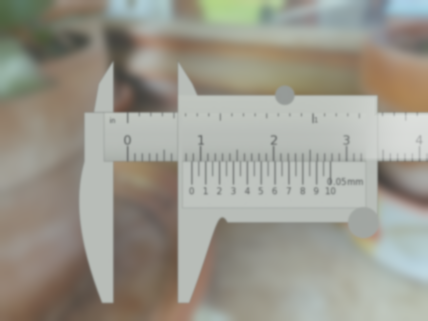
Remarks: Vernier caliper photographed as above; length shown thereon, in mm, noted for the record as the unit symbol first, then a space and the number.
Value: mm 8.8
